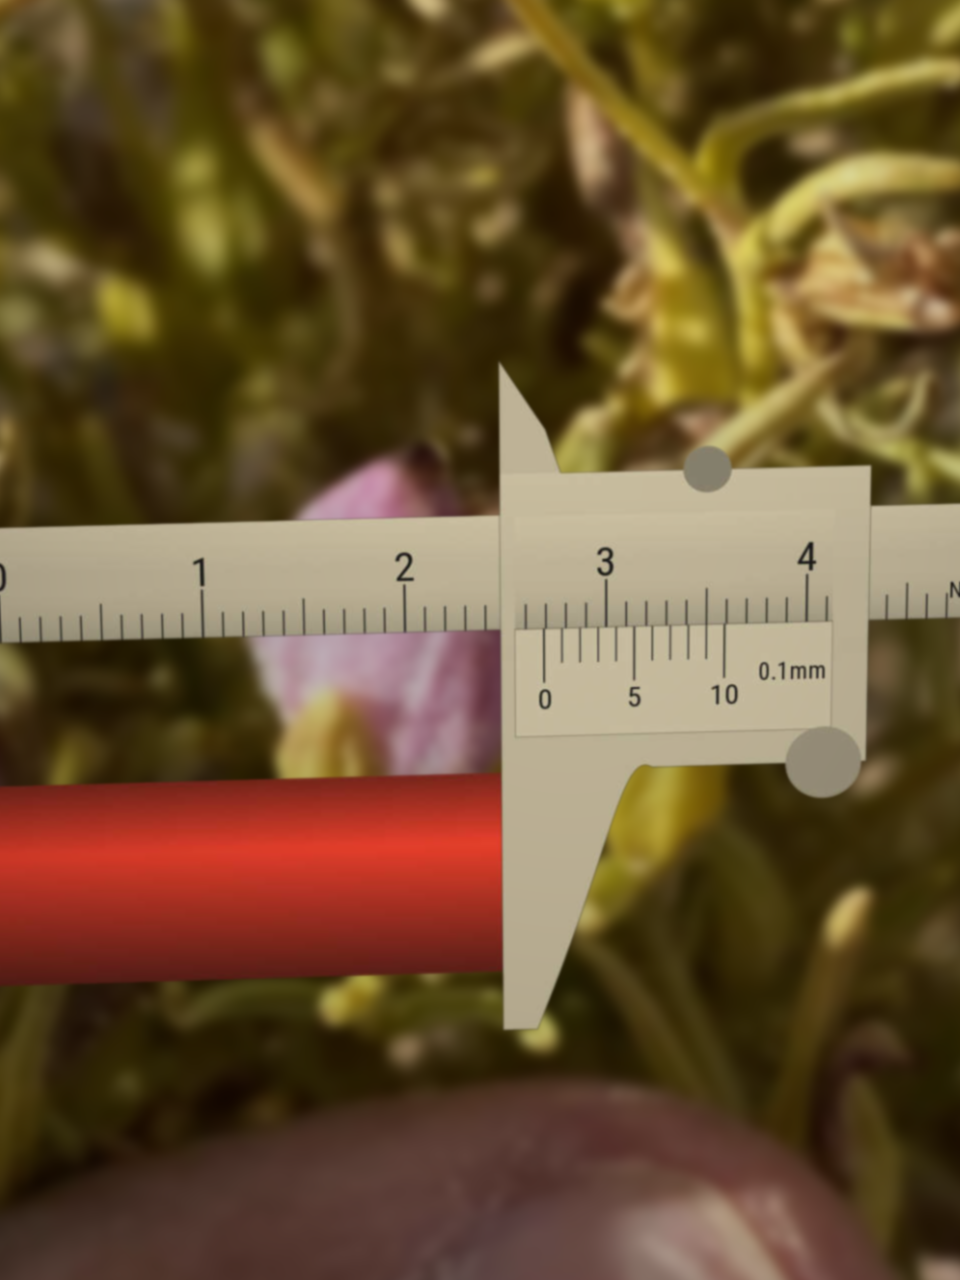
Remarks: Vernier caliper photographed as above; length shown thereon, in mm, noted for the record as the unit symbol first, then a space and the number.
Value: mm 26.9
